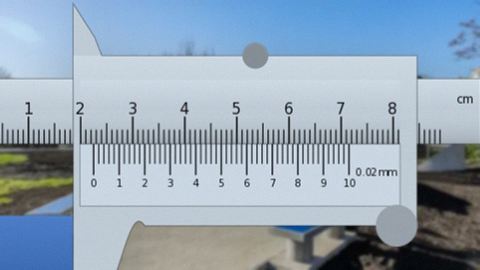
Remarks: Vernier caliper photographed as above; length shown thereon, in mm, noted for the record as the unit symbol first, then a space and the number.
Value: mm 22.5
